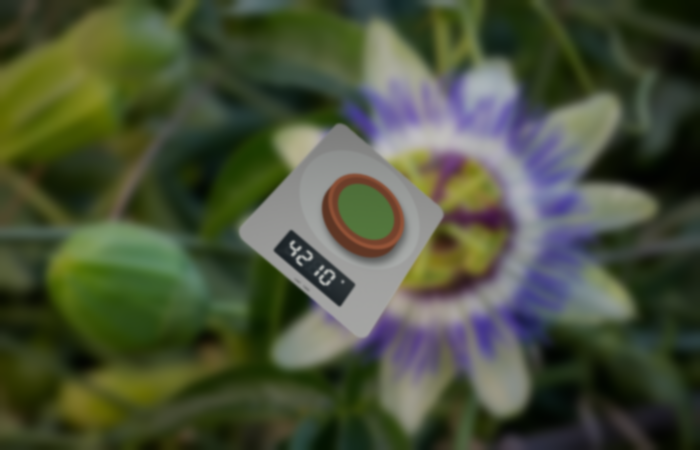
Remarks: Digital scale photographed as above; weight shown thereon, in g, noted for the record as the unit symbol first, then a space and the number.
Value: g 4210
